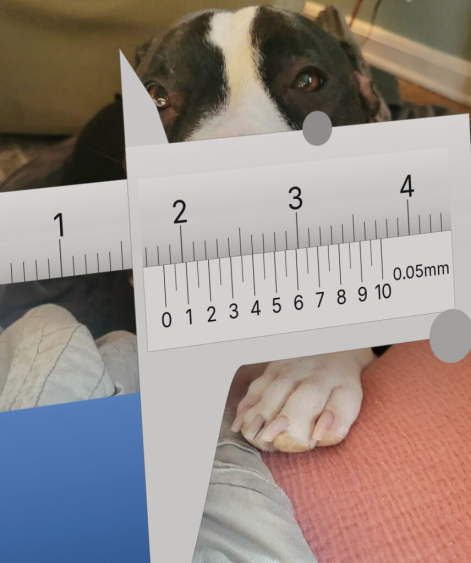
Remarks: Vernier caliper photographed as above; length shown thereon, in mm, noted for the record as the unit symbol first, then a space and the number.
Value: mm 18.4
